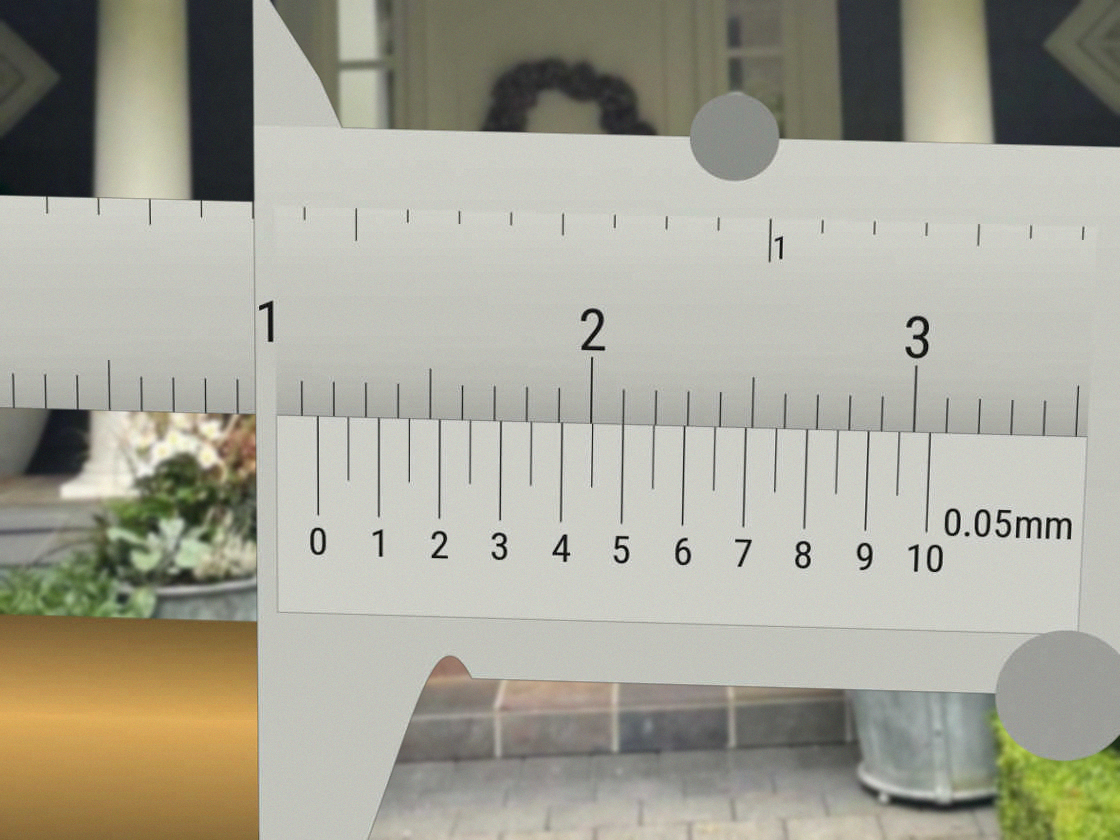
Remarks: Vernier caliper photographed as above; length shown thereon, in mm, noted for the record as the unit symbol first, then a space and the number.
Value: mm 11.50
